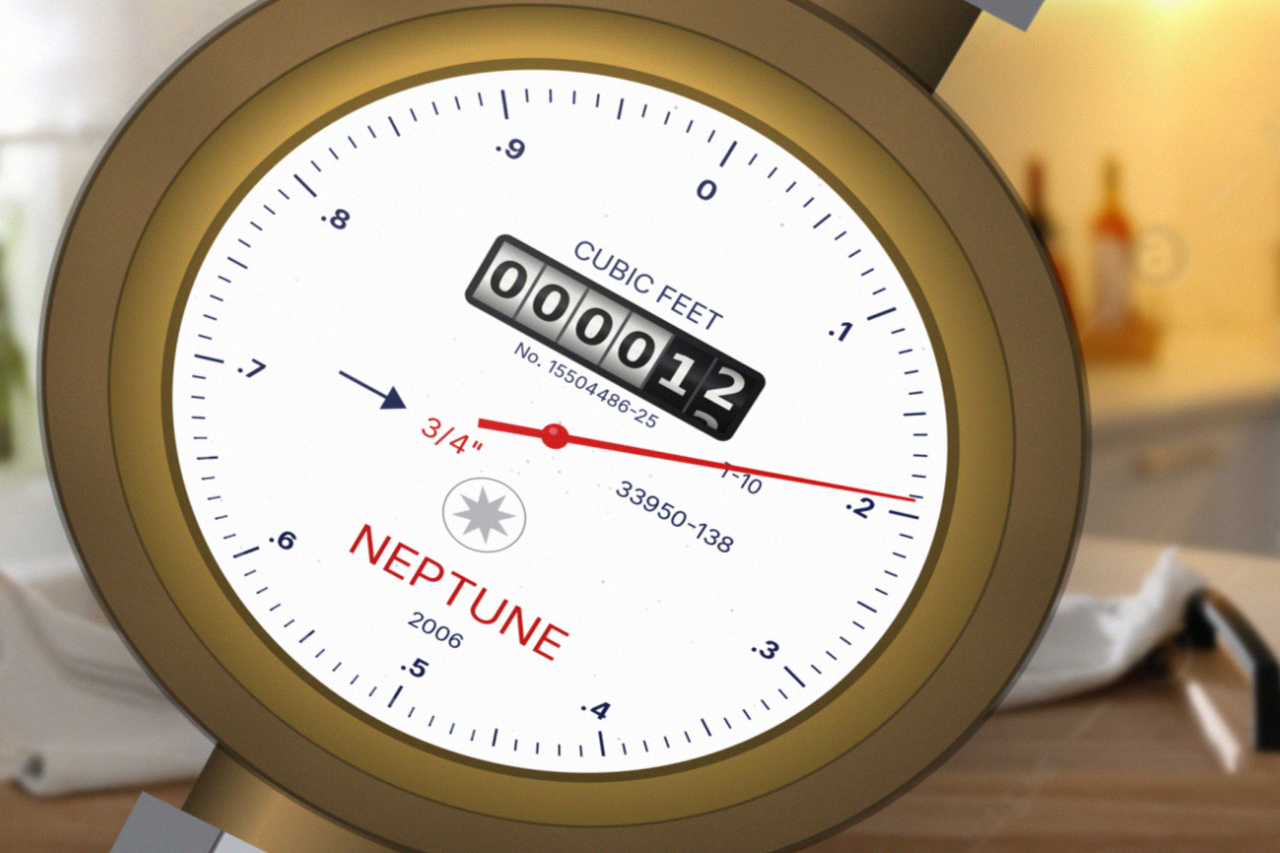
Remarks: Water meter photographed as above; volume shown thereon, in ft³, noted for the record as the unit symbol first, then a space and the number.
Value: ft³ 12.19
